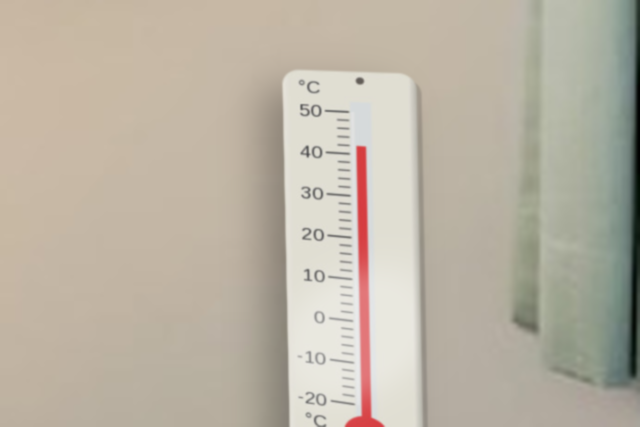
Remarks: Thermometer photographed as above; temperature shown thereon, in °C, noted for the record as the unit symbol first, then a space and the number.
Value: °C 42
